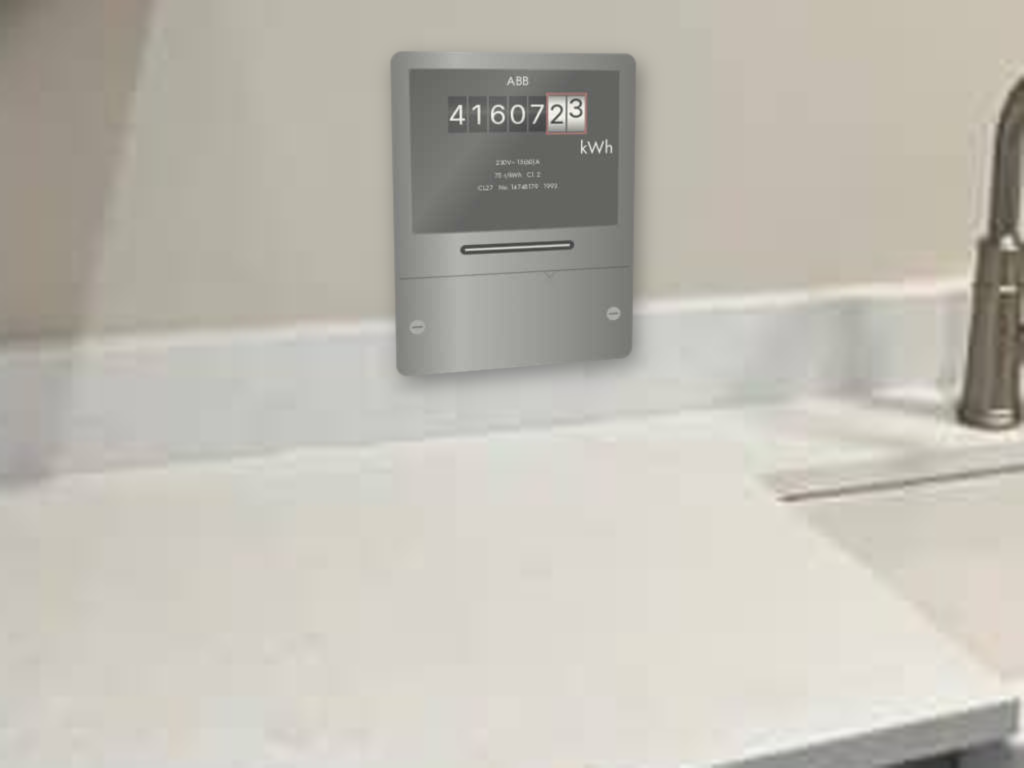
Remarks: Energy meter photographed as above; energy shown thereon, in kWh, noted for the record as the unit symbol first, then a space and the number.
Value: kWh 41607.23
